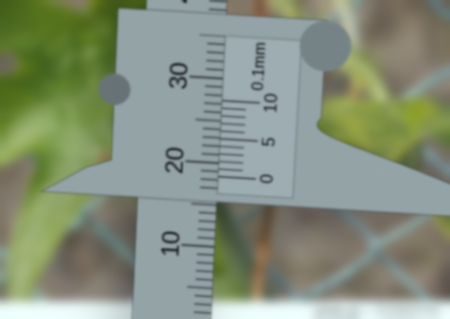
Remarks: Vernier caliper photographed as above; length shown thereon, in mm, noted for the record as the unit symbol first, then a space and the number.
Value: mm 18.4
